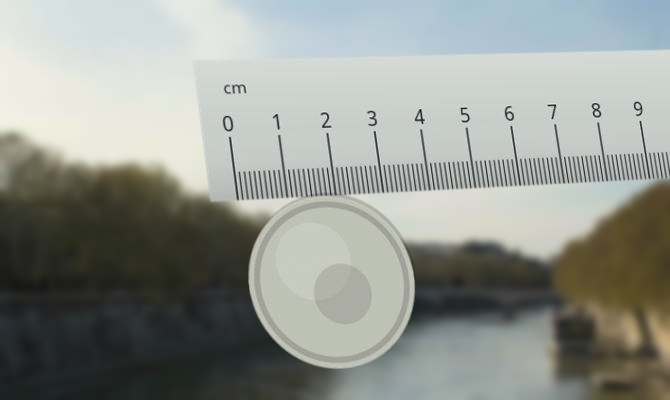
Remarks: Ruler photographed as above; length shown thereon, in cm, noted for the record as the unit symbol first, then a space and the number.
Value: cm 3.4
